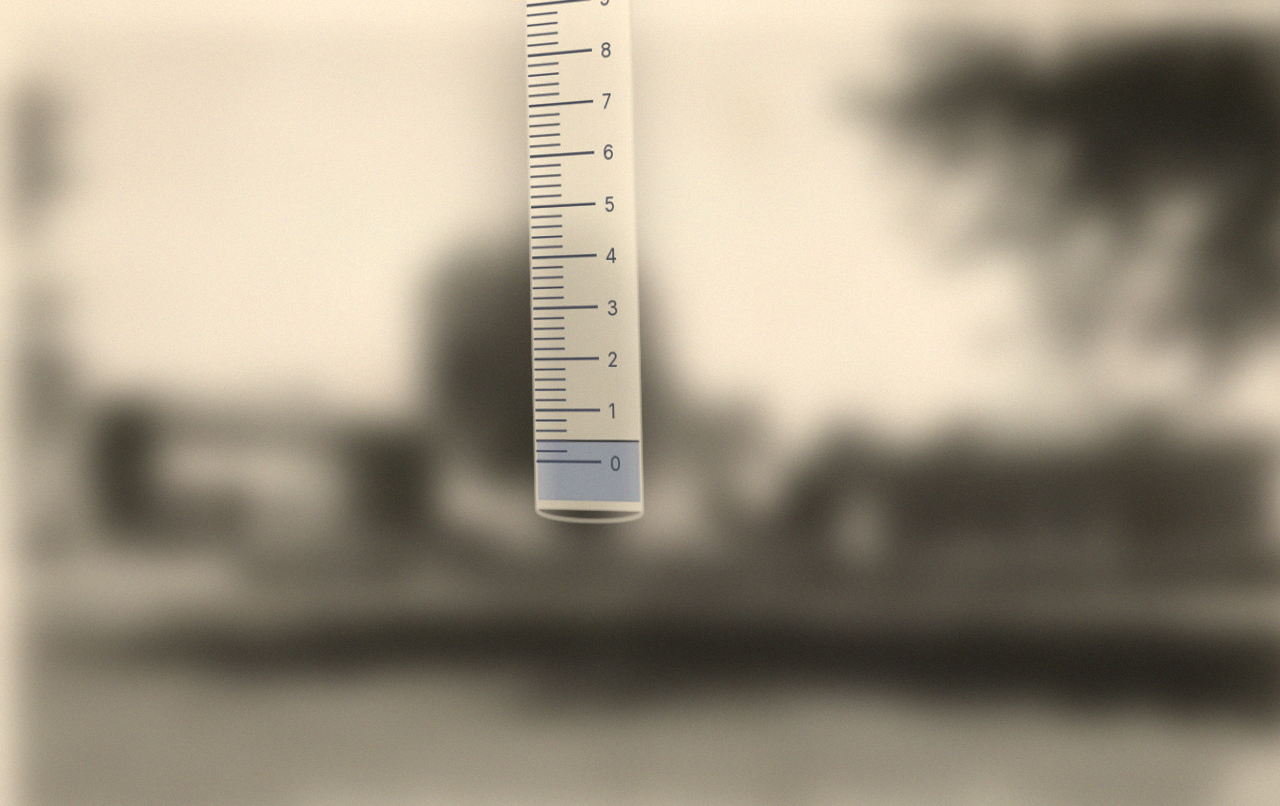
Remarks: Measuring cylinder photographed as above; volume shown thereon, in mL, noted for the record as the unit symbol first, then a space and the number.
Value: mL 0.4
